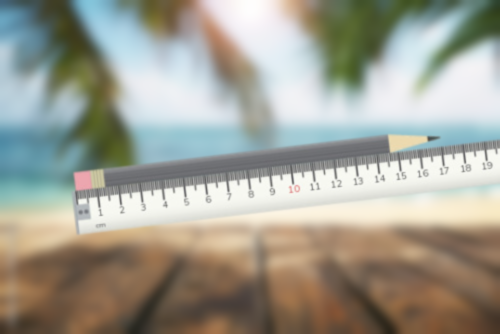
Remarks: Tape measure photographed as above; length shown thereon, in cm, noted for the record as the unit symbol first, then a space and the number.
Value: cm 17
